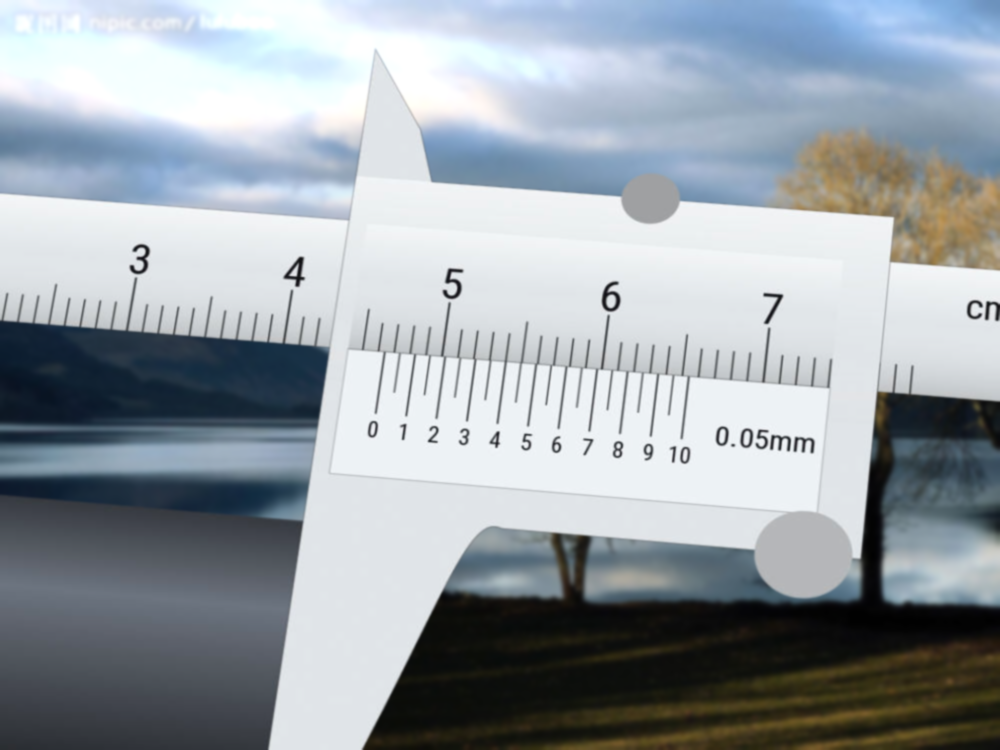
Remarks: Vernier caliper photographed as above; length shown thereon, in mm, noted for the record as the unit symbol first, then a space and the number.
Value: mm 46.4
